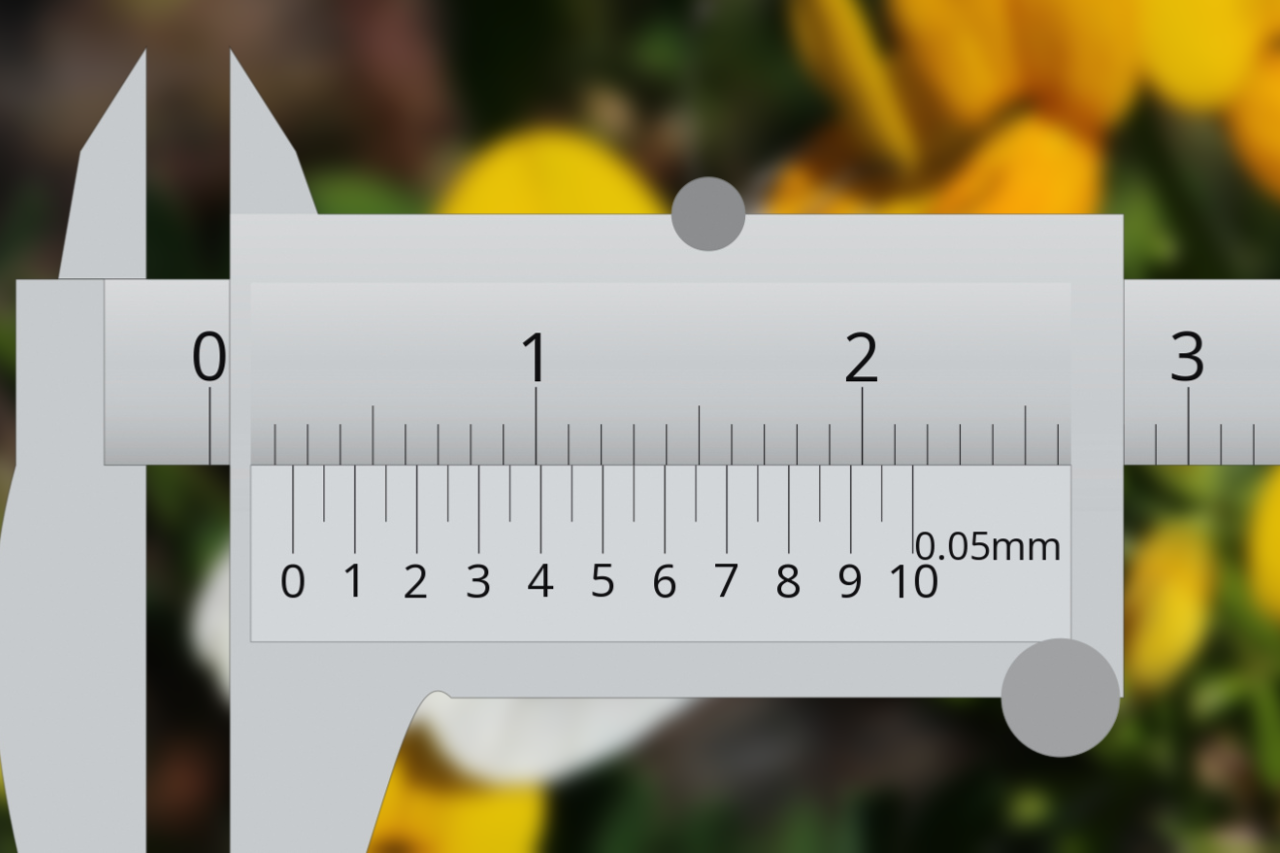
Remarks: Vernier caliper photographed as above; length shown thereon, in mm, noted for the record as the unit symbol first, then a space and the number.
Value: mm 2.55
